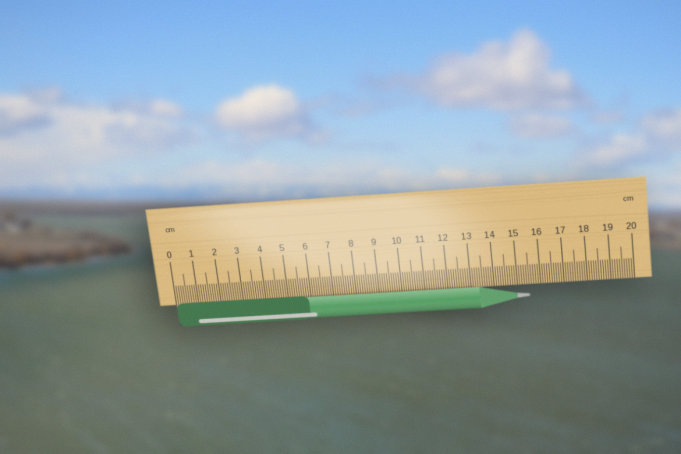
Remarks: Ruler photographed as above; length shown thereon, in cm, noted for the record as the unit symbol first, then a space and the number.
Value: cm 15.5
